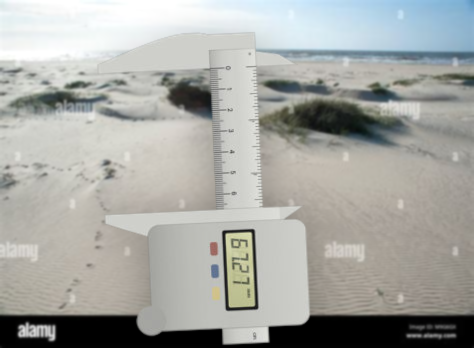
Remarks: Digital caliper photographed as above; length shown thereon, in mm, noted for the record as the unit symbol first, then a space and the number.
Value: mm 67.27
